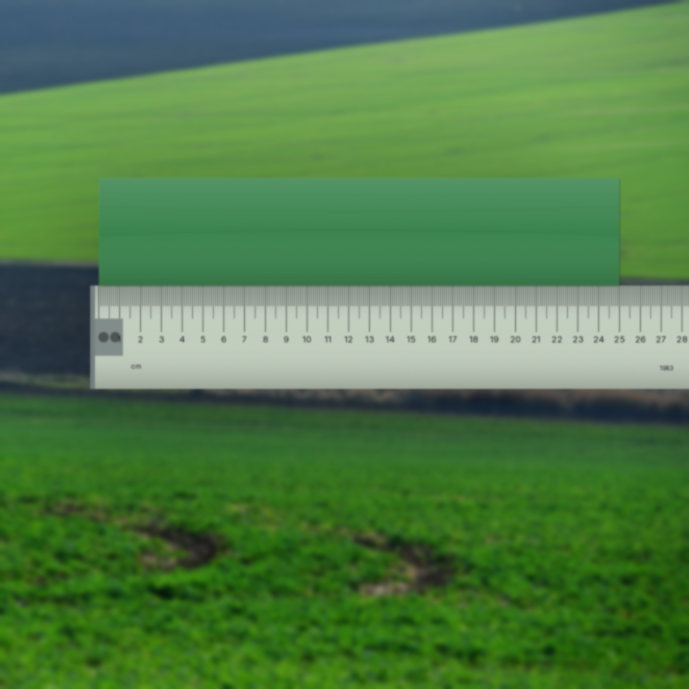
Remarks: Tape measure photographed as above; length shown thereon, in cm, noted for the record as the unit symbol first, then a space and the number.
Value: cm 25
